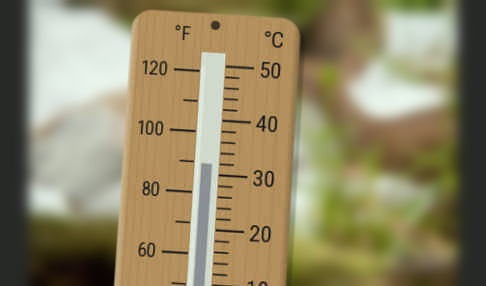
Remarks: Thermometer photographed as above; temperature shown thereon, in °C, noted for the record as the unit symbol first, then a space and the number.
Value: °C 32
